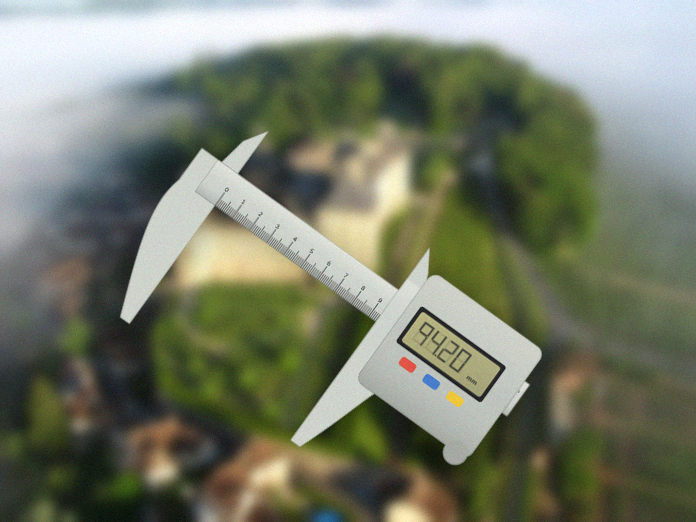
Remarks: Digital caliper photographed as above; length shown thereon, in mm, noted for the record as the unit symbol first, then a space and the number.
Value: mm 94.20
